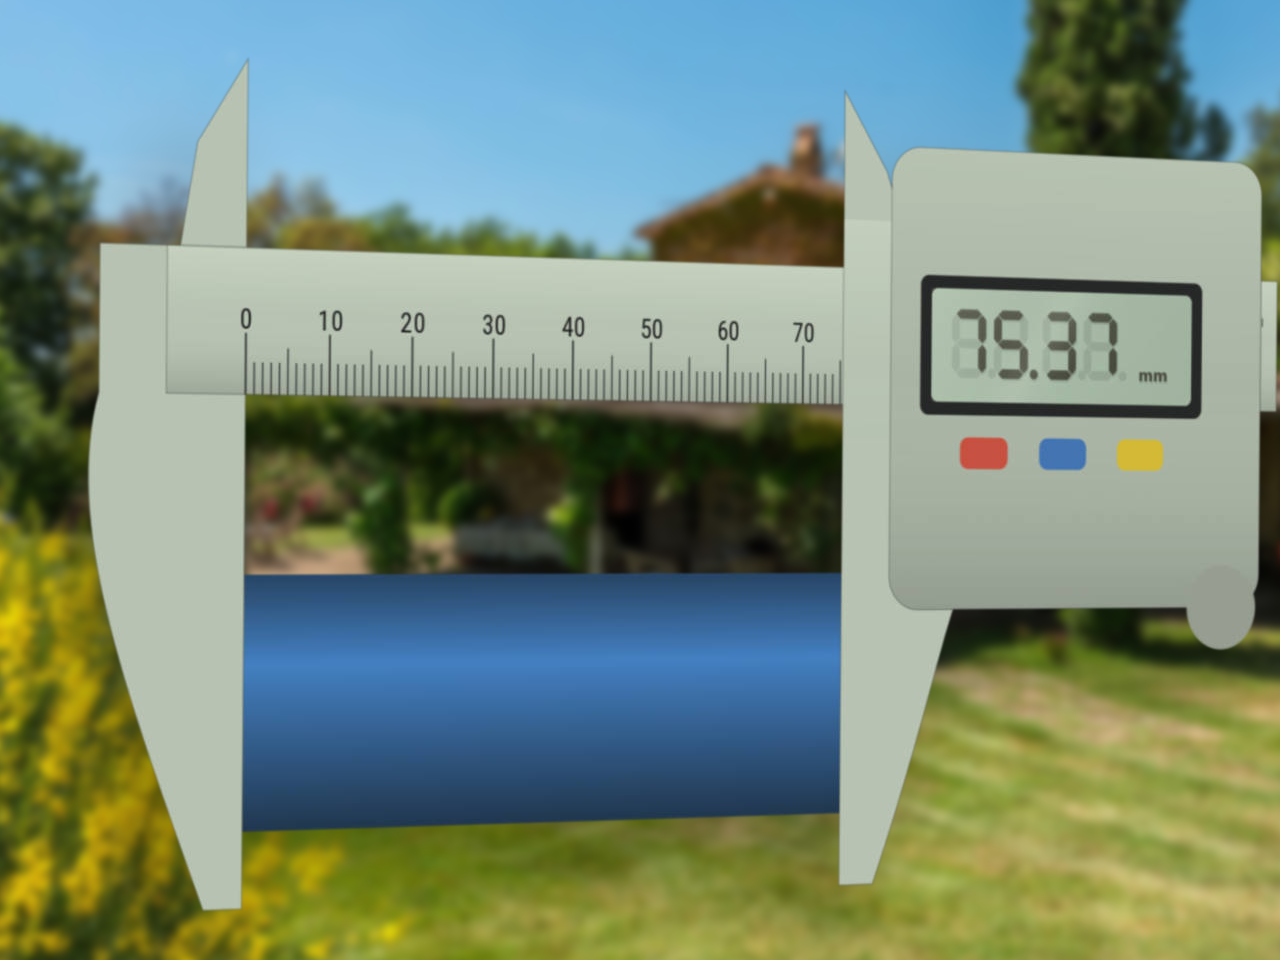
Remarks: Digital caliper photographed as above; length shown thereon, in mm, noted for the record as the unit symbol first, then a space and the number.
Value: mm 75.37
